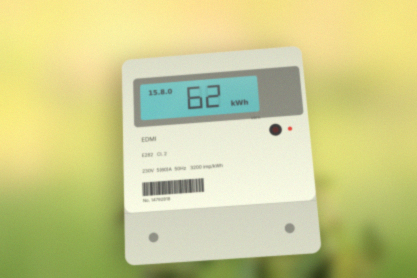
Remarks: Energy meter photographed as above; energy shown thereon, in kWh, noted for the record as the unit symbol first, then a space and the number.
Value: kWh 62
